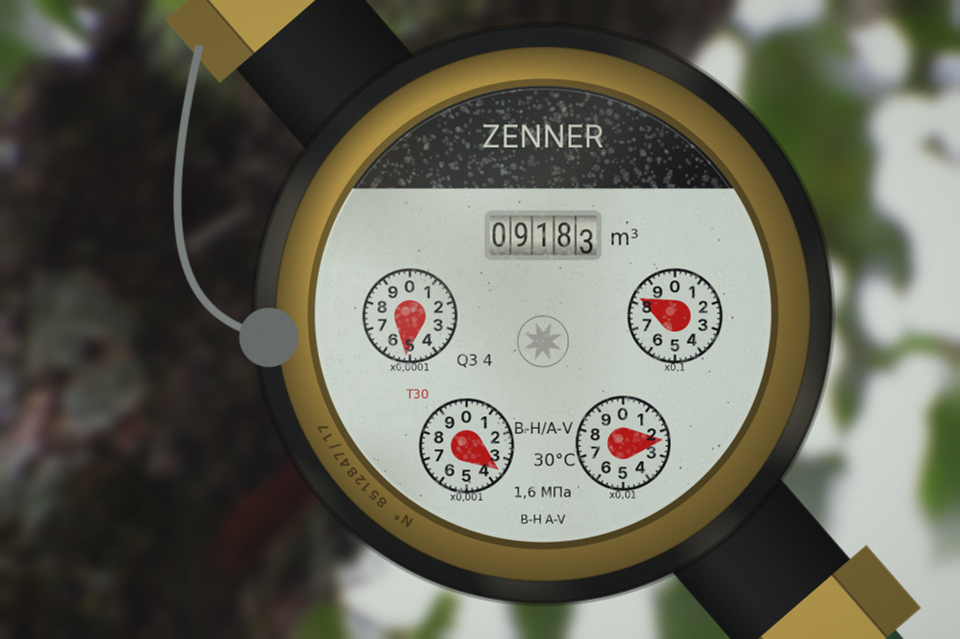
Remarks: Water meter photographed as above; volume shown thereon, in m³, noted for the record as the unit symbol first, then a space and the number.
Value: m³ 9182.8235
